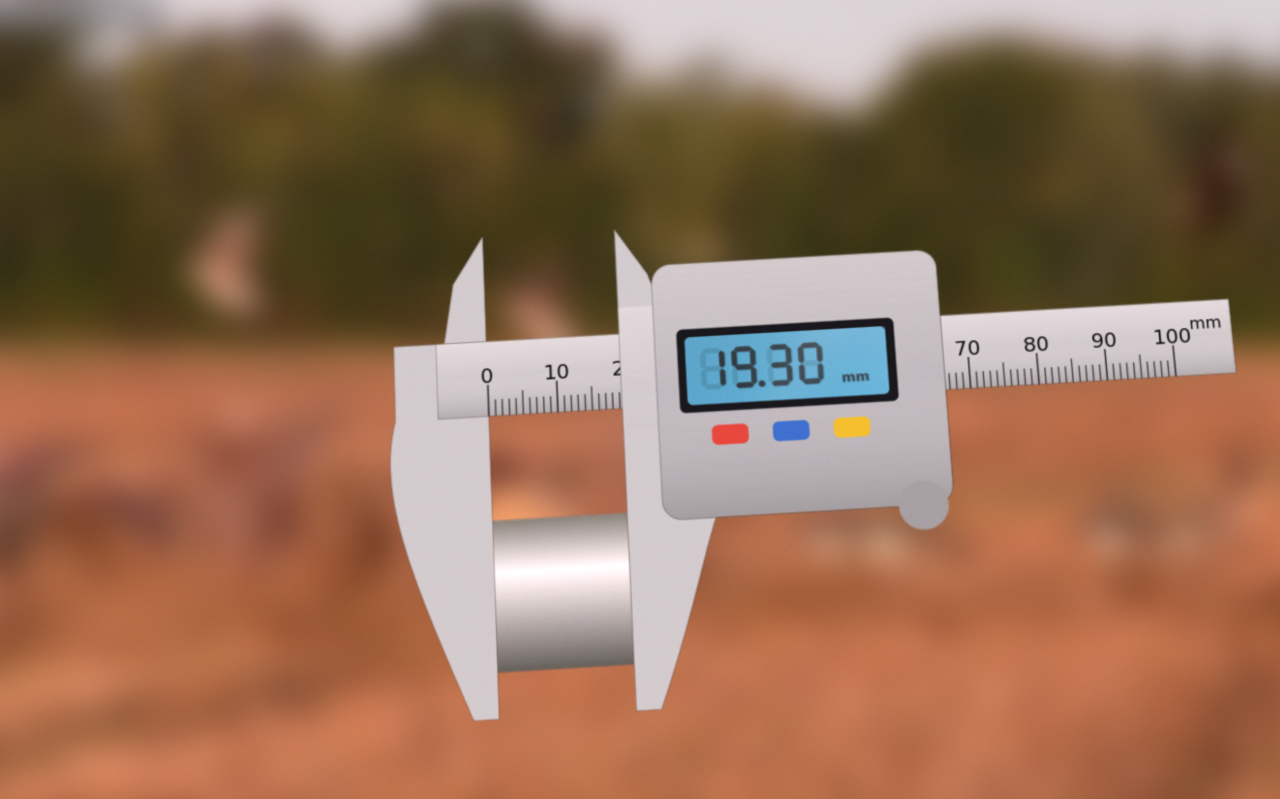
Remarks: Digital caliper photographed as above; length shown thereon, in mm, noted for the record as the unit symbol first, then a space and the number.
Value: mm 19.30
